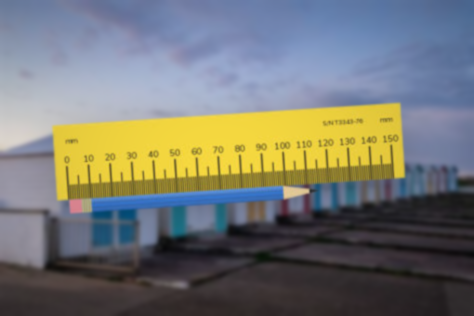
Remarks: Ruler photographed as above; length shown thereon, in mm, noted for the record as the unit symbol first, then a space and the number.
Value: mm 115
